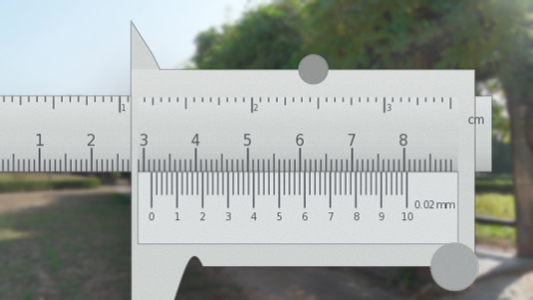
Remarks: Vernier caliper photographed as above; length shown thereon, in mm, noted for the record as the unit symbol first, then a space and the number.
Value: mm 31.5
